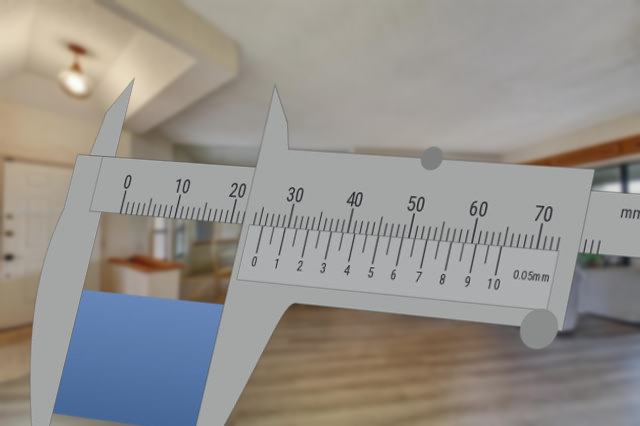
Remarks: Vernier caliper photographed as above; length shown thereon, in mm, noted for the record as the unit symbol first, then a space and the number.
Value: mm 25.6
